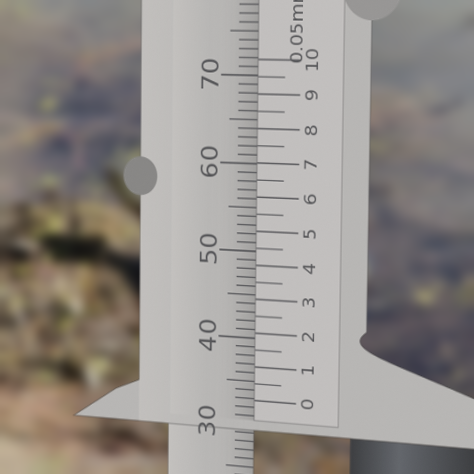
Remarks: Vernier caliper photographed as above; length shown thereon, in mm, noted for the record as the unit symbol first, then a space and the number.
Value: mm 32.8
